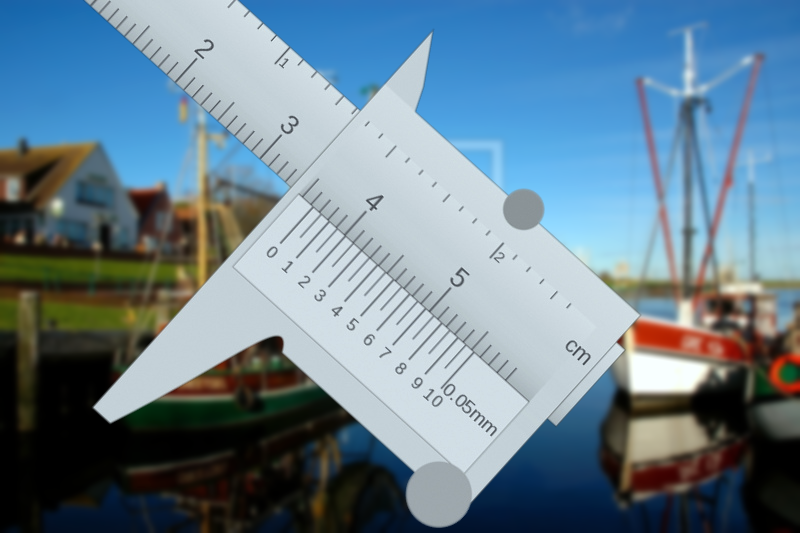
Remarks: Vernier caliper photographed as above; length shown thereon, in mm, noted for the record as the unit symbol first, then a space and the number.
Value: mm 36.3
